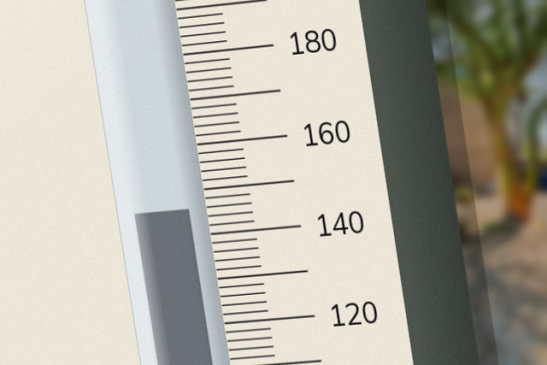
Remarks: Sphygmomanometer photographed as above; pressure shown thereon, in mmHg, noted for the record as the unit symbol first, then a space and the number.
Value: mmHg 146
